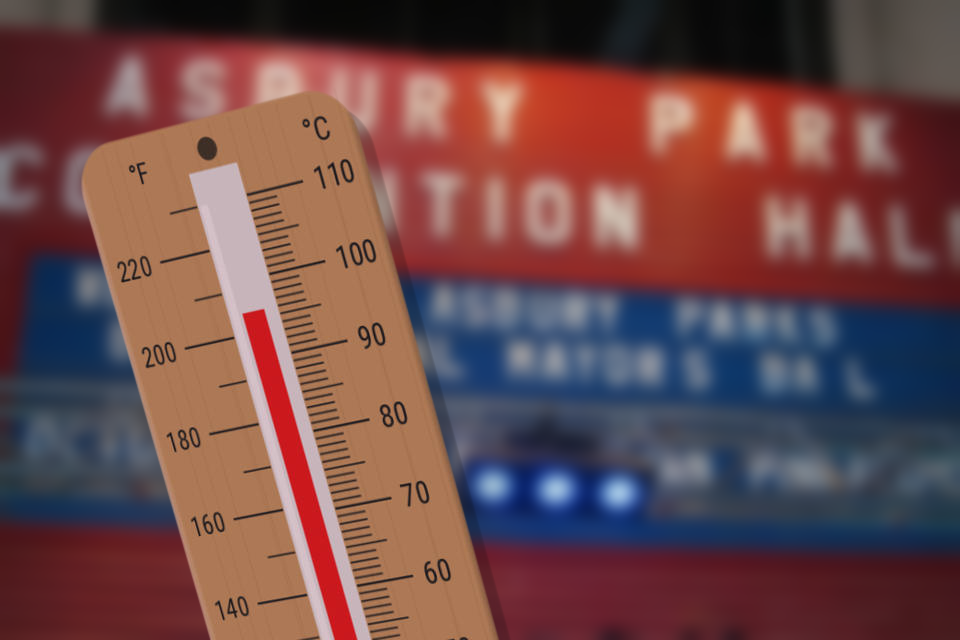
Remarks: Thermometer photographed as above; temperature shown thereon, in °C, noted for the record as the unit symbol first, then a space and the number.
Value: °C 96
